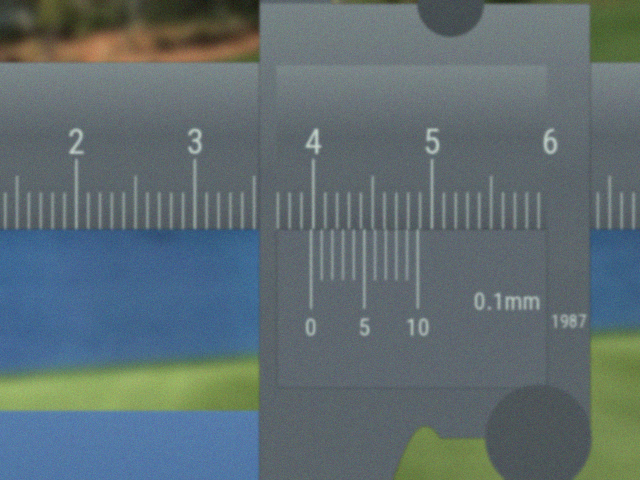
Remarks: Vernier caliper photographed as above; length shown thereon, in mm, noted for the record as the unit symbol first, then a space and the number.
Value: mm 39.8
